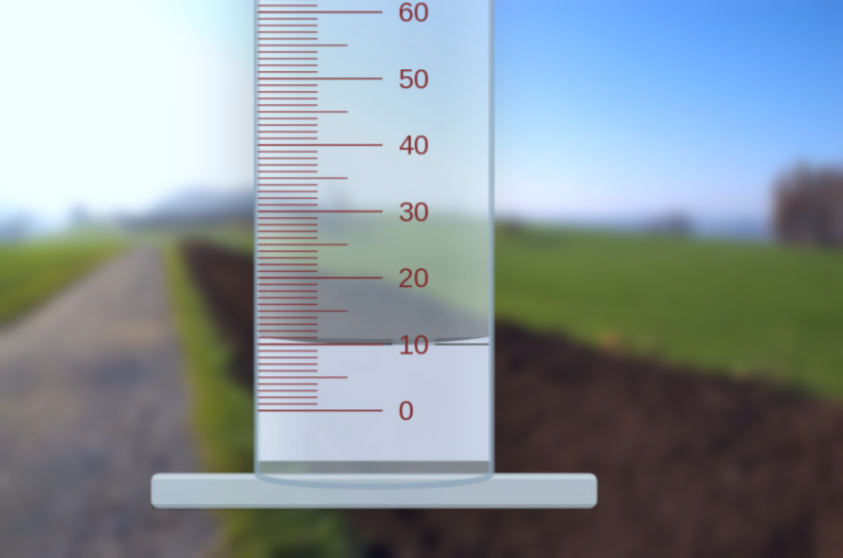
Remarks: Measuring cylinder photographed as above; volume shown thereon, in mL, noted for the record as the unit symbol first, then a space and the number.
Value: mL 10
